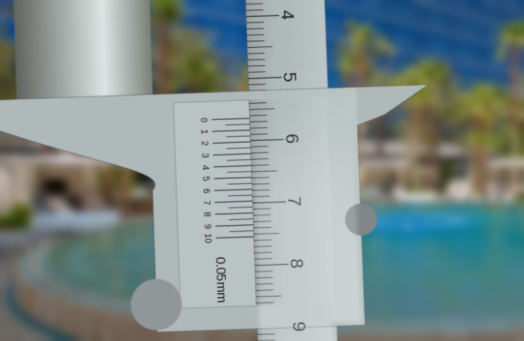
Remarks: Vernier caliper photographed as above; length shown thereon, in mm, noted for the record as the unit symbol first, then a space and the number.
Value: mm 56.4
